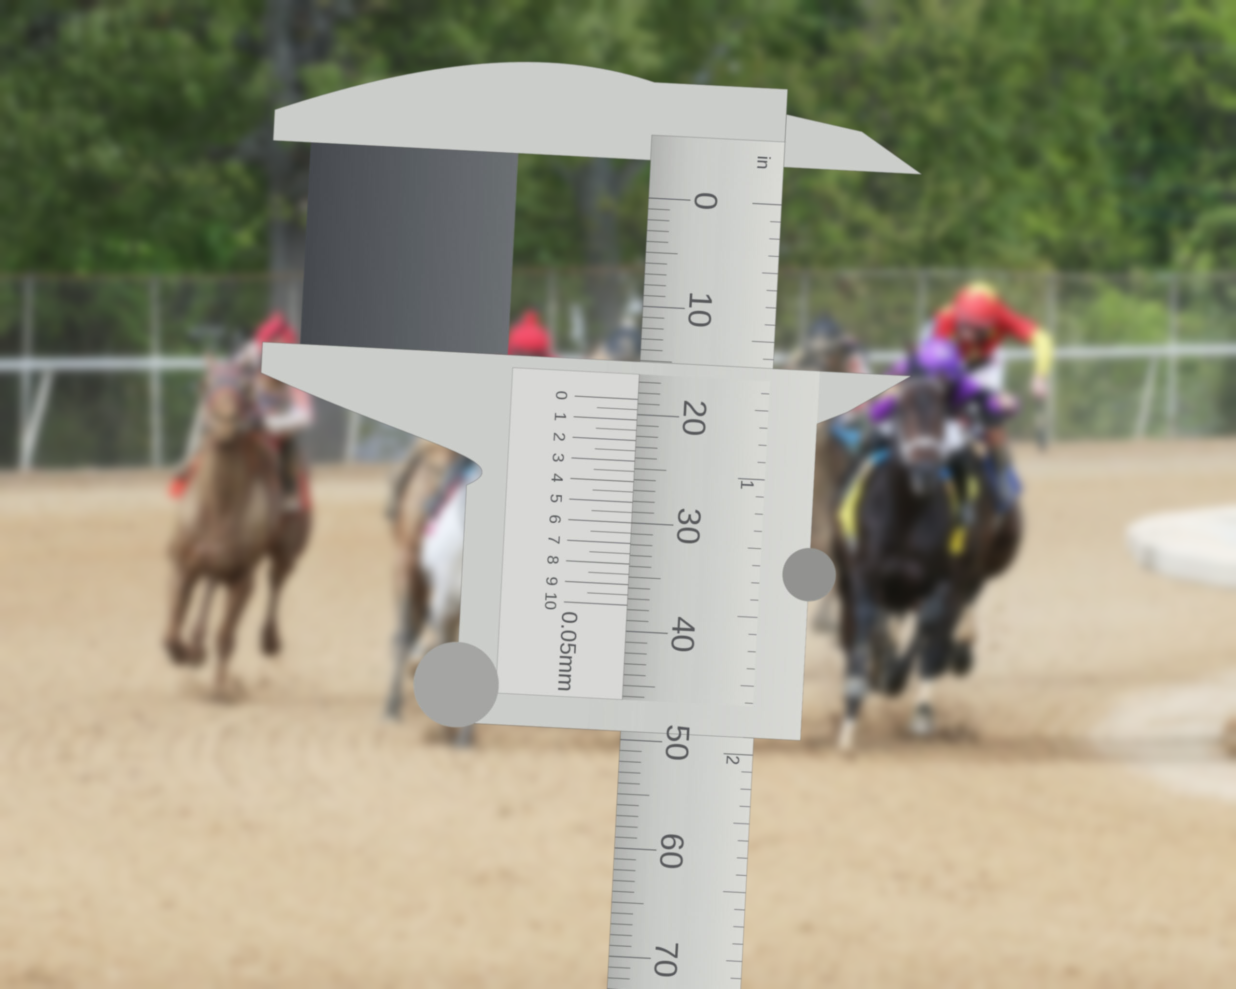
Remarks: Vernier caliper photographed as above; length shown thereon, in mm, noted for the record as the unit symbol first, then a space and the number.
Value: mm 18.6
